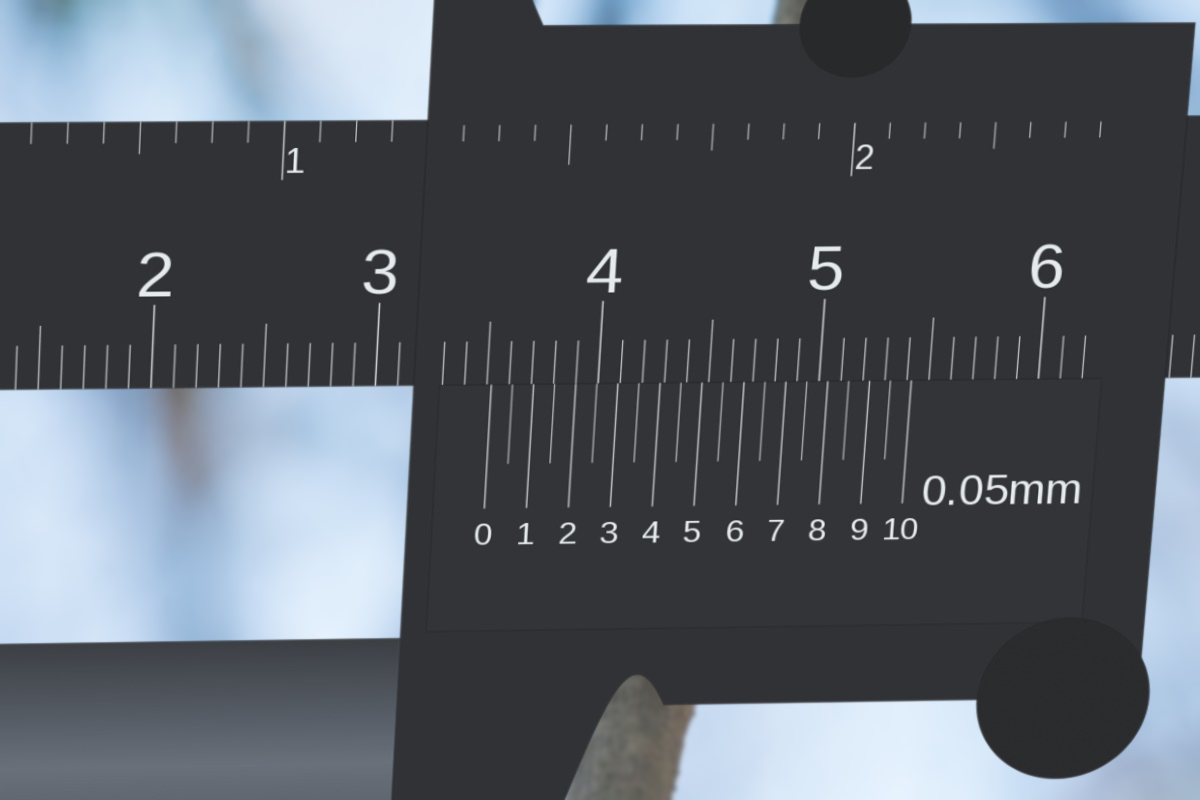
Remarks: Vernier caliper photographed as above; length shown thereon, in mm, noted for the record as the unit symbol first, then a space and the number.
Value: mm 35.2
